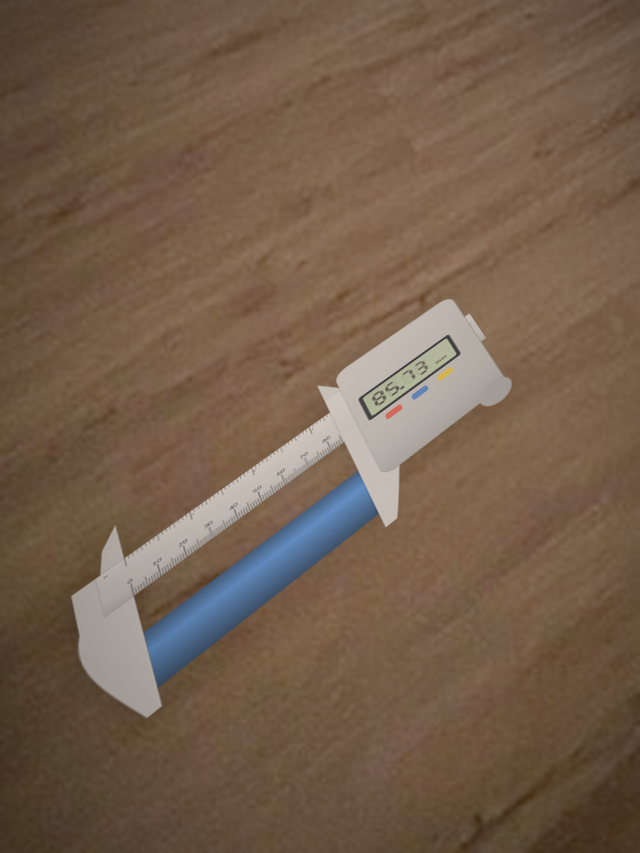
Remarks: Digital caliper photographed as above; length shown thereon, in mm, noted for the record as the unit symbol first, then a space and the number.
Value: mm 85.73
